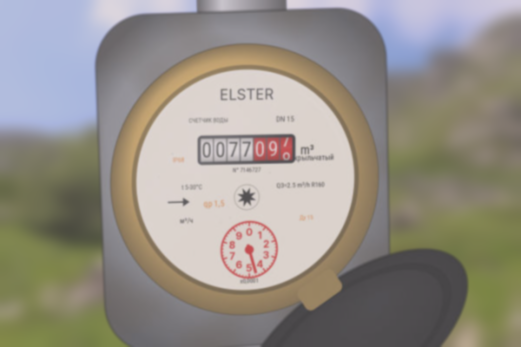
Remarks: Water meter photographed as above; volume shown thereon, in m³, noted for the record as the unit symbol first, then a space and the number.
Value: m³ 77.0974
